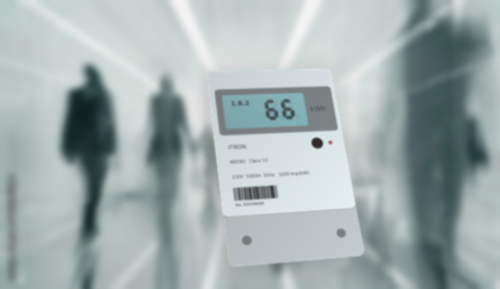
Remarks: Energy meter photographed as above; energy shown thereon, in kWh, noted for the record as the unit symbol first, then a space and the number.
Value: kWh 66
